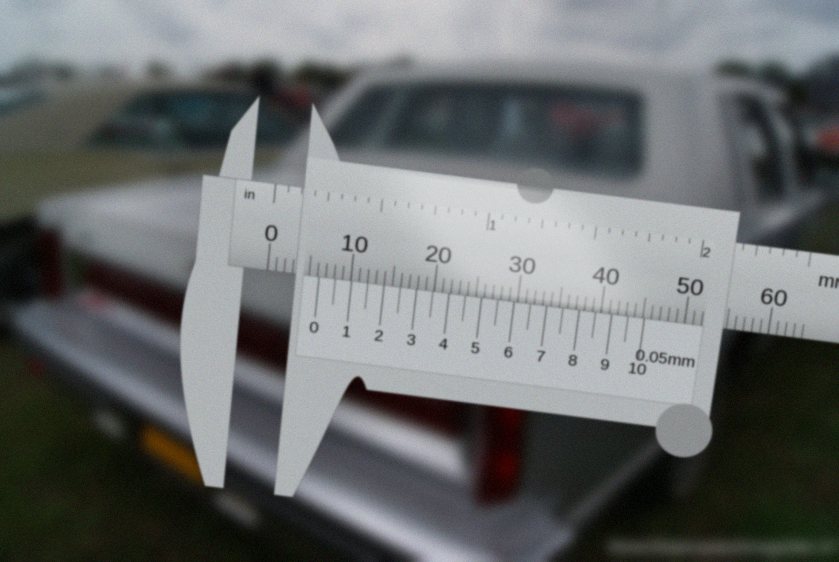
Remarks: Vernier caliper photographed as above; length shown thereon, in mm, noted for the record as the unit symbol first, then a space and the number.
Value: mm 6.2
